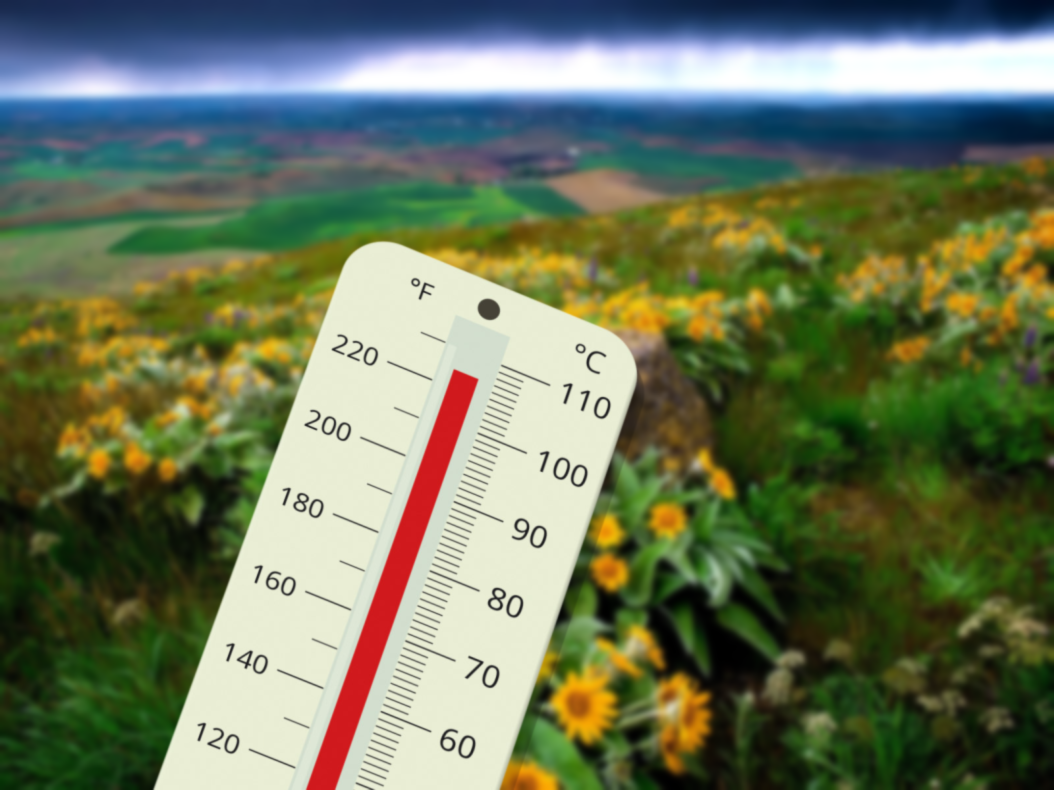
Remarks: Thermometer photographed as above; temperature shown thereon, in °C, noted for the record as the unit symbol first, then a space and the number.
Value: °C 107
